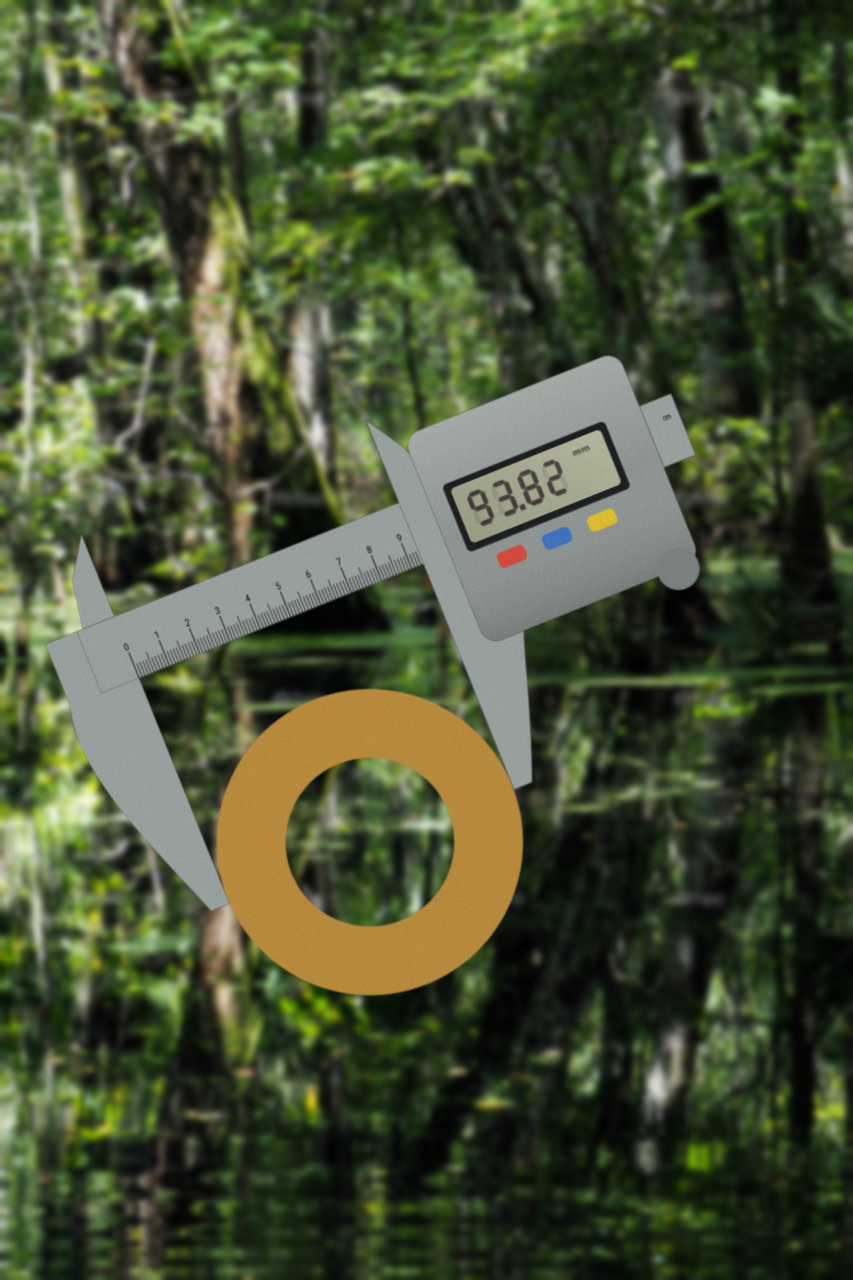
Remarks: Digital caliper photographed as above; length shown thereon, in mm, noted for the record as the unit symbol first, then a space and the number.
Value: mm 93.82
